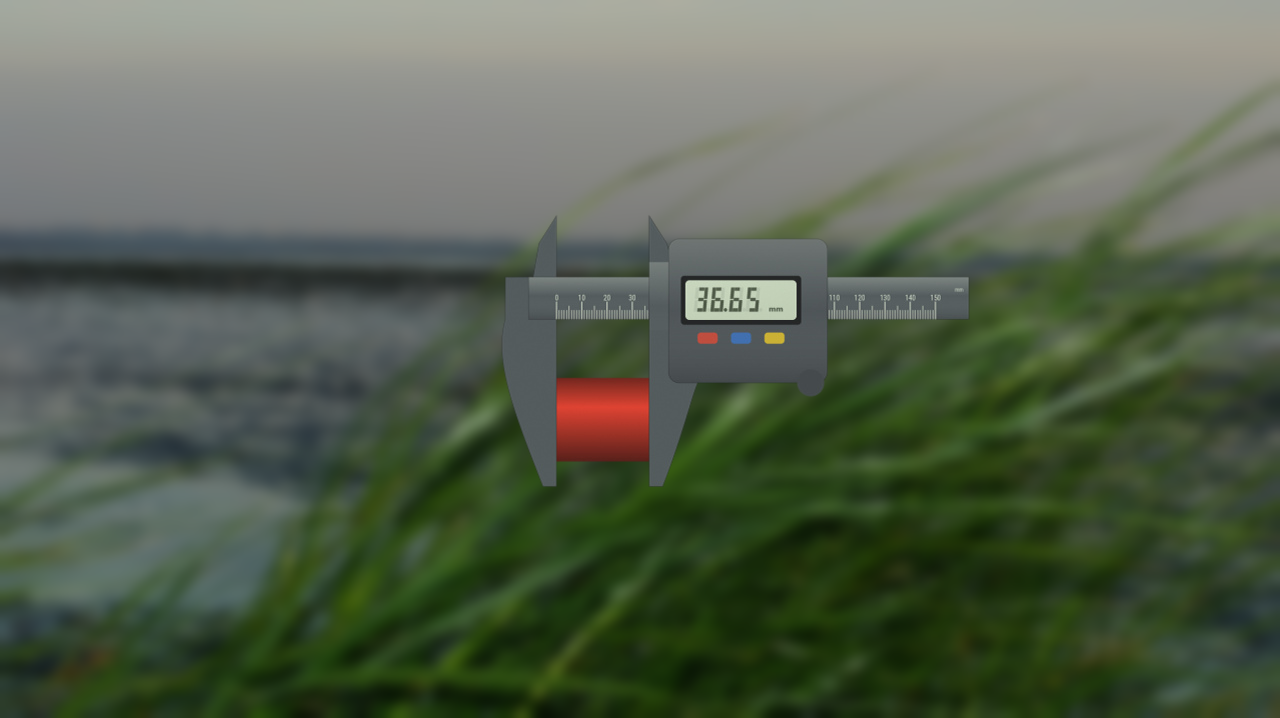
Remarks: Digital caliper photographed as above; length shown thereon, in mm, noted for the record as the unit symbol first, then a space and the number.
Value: mm 36.65
